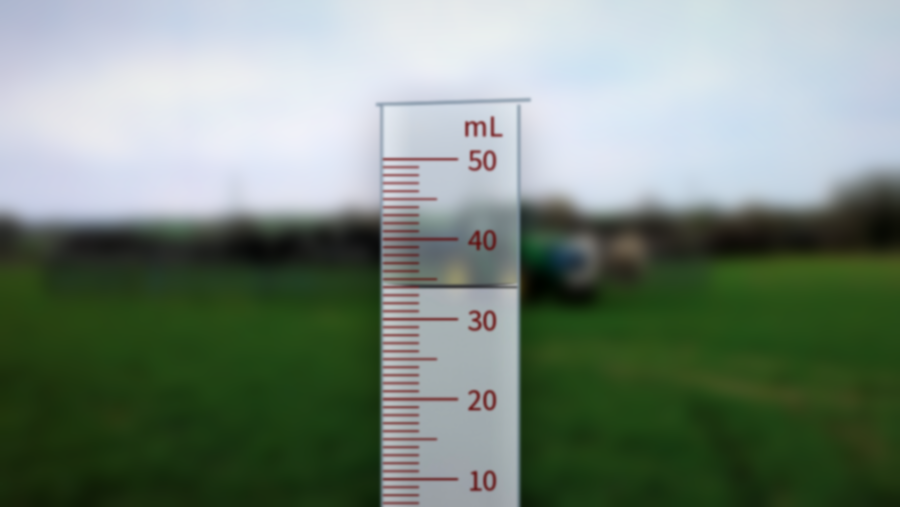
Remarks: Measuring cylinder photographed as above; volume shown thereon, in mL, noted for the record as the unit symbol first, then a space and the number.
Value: mL 34
